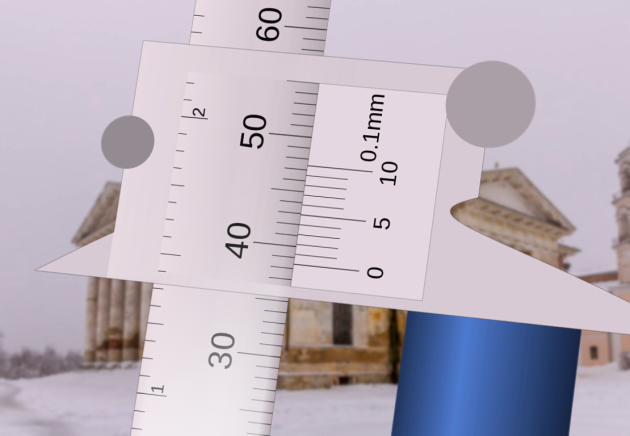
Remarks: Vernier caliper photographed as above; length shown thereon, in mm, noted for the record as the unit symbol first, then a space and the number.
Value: mm 38.4
